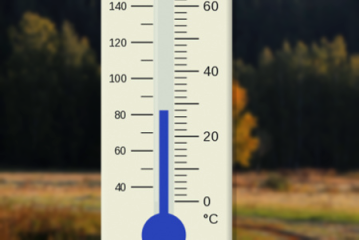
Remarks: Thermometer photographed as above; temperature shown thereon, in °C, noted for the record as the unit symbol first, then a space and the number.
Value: °C 28
